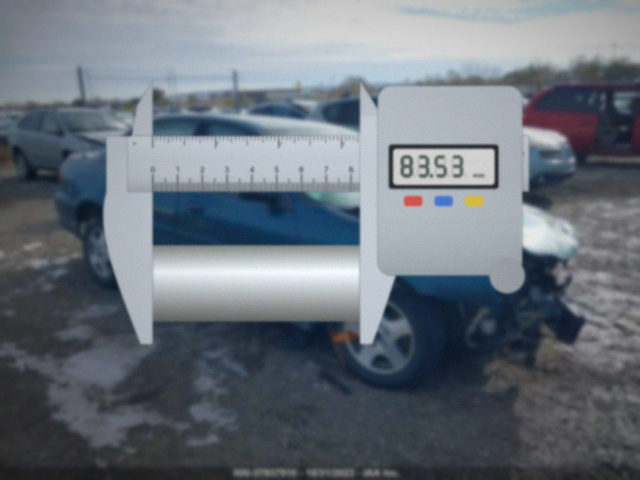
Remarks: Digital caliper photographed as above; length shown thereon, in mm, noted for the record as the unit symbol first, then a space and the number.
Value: mm 83.53
